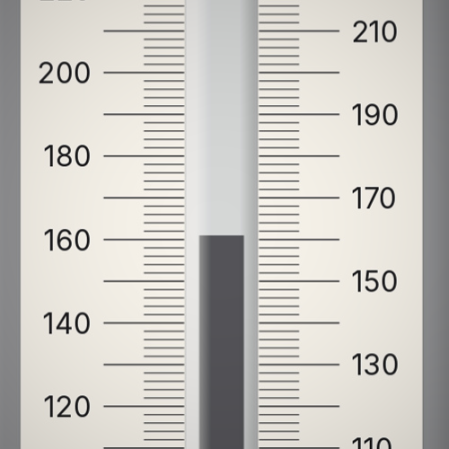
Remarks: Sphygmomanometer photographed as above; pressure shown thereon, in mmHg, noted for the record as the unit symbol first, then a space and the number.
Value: mmHg 161
